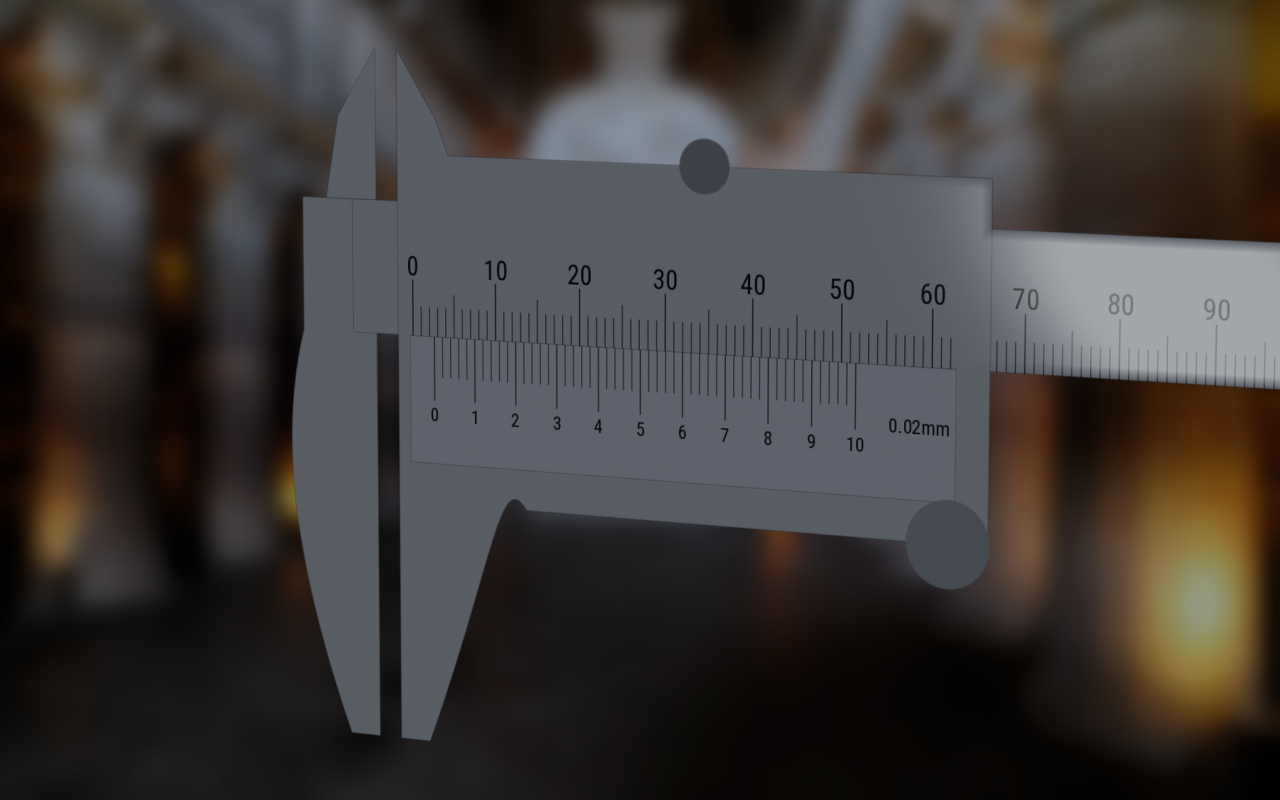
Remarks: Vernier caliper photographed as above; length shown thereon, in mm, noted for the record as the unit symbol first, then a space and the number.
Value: mm 2.6
